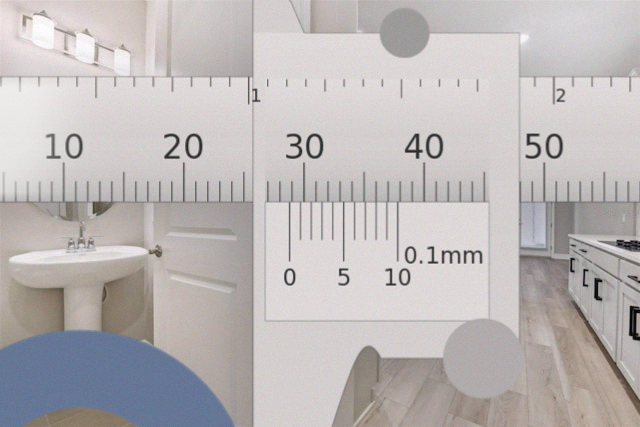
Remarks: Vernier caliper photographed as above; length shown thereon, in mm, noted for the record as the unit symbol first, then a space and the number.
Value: mm 28.8
